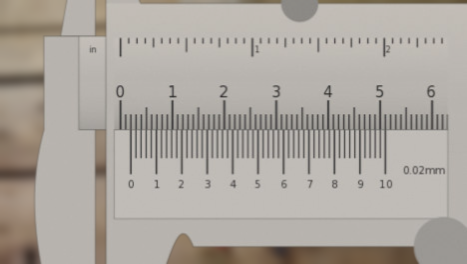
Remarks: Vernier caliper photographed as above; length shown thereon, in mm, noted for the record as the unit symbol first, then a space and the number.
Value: mm 2.0
